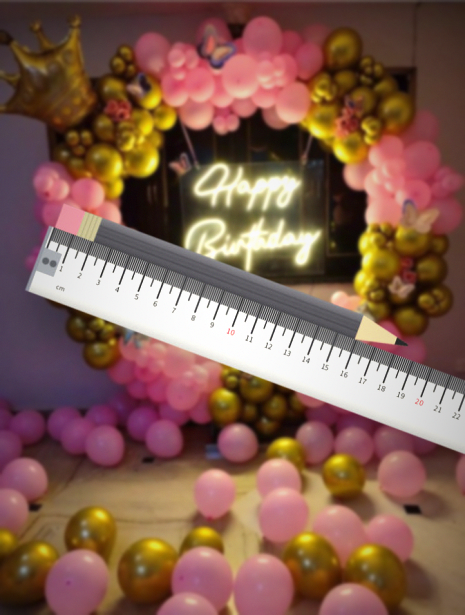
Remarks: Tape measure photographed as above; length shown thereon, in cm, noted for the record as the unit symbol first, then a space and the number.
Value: cm 18.5
